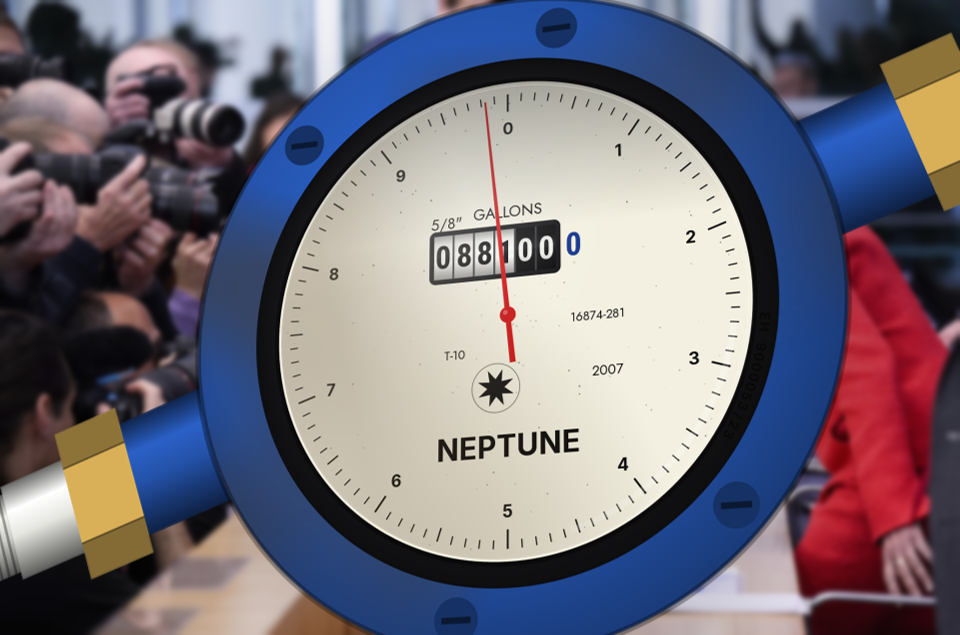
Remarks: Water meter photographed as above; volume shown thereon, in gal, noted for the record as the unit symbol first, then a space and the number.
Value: gal 880999.8
